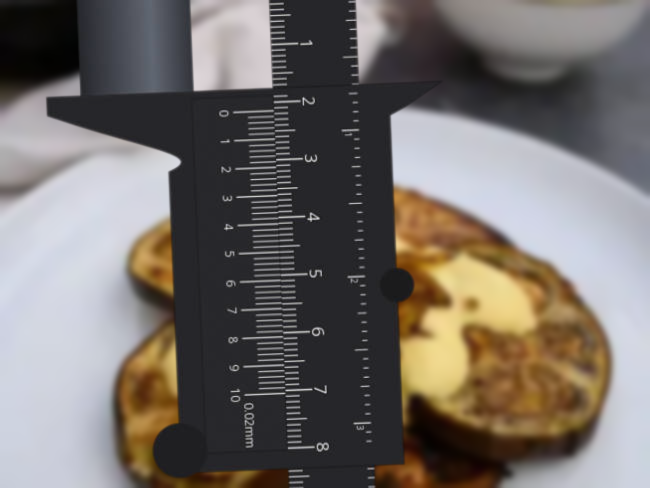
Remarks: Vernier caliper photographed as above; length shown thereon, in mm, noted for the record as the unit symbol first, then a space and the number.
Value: mm 21.5
